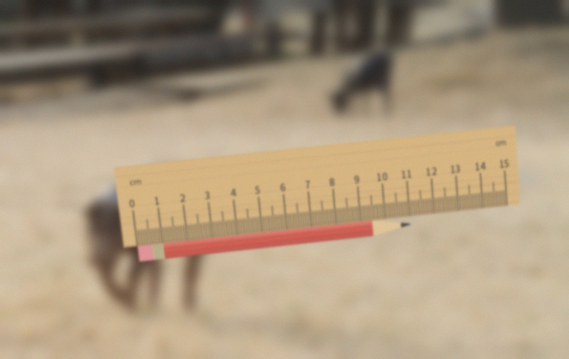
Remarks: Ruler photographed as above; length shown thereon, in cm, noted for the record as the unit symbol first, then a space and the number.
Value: cm 11
